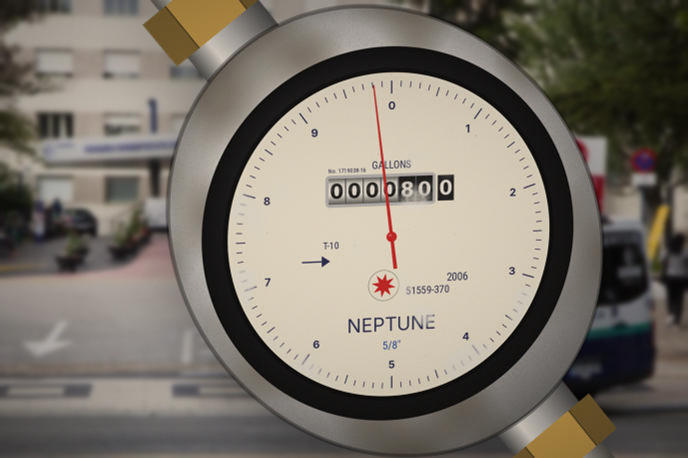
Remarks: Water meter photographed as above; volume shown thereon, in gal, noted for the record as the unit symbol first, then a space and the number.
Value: gal 799.8
